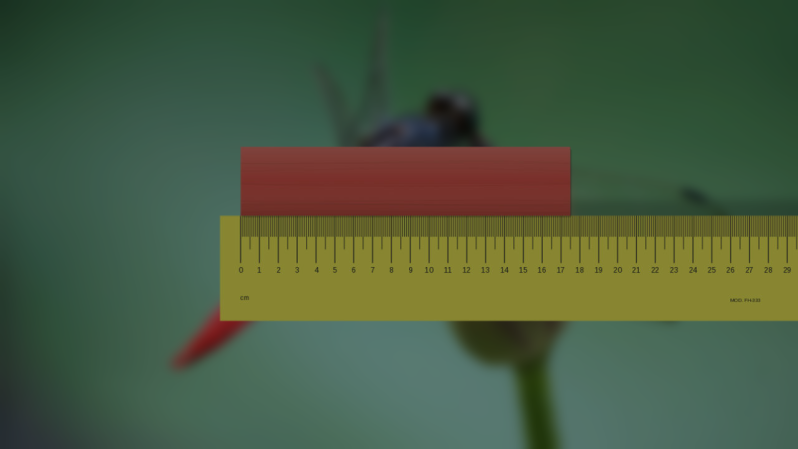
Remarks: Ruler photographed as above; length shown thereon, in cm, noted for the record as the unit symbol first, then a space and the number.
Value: cm 17.5
